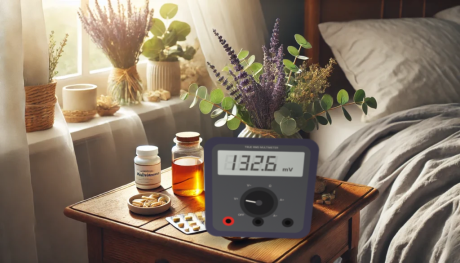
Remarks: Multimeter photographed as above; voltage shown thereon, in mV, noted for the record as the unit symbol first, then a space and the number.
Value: mV 132.6
